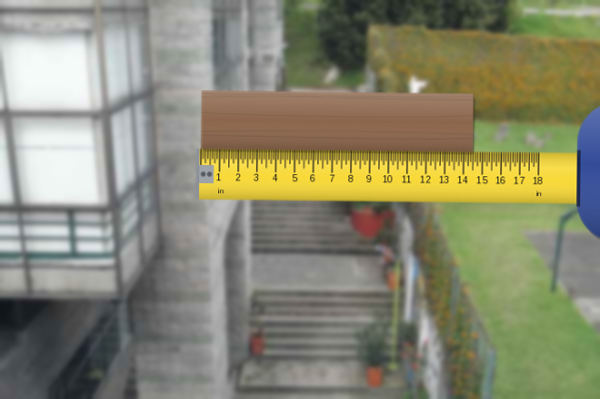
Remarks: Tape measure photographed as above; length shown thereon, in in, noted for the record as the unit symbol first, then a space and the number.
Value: in 14.5
